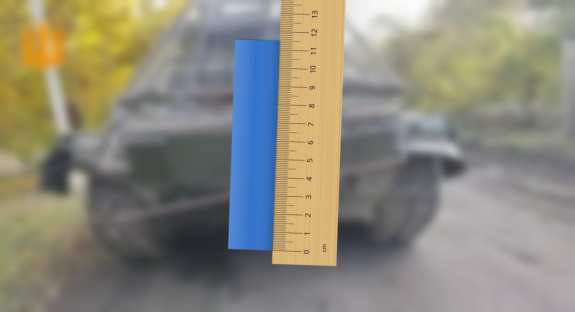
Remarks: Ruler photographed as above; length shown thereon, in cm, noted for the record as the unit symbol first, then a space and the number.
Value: cm 11.5
